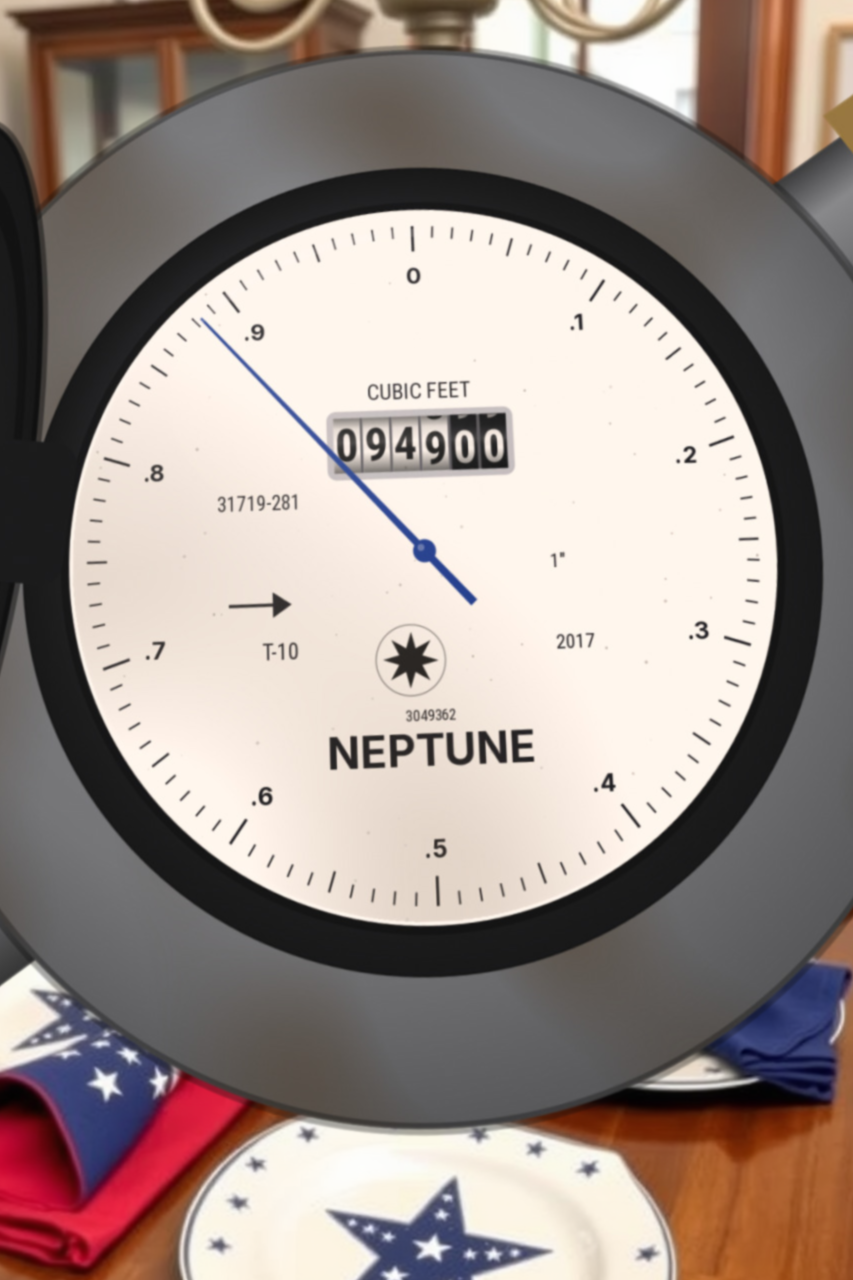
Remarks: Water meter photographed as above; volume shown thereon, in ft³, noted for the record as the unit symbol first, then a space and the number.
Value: ft³ 94899.88
